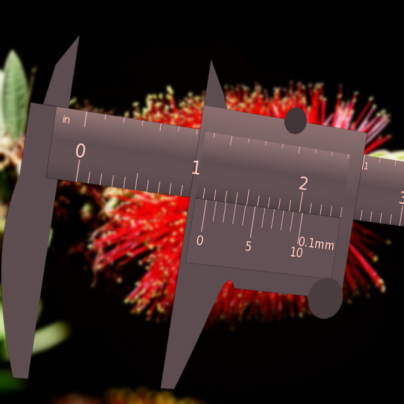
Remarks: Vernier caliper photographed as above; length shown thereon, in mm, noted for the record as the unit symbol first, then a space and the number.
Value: mm 11.3
